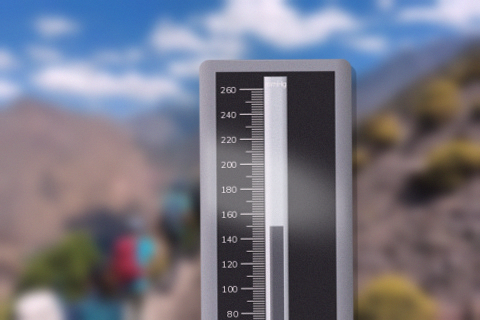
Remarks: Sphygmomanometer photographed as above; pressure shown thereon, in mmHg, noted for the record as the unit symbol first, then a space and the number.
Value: mmHg 150
